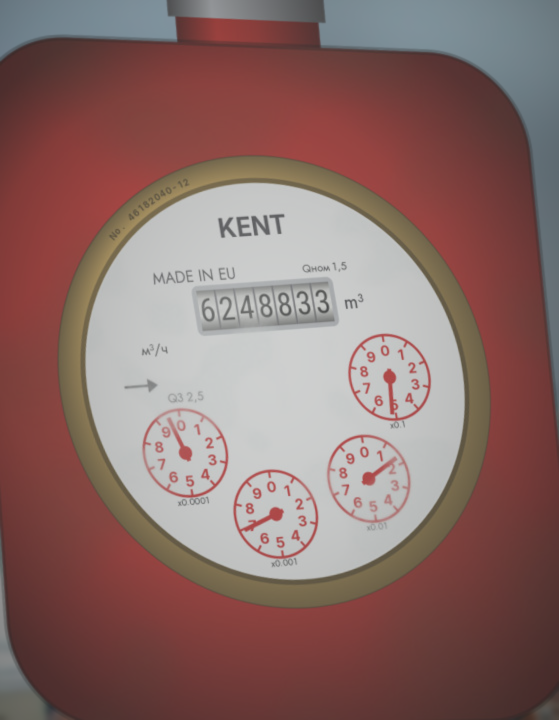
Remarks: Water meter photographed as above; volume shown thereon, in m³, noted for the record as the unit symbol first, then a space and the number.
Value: m³ 6248833.5169
